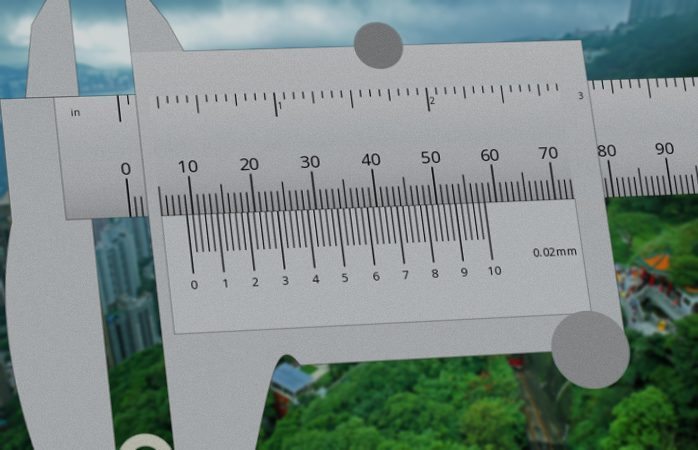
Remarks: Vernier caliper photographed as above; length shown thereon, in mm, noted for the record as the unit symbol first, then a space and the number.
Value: mm 9.0
